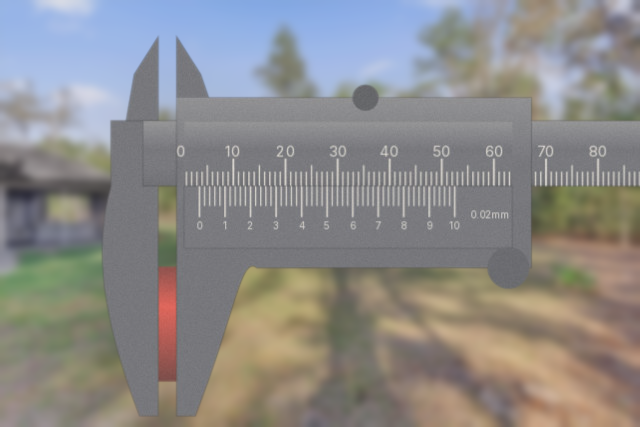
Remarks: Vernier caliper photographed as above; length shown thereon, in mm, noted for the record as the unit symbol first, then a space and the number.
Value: mm 3.5
